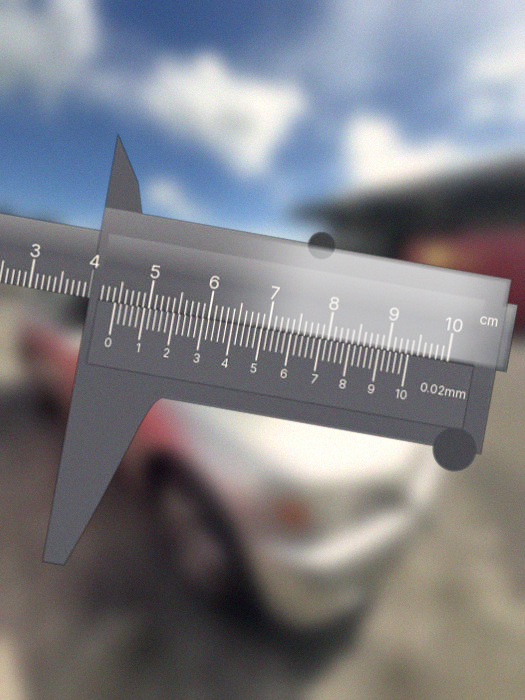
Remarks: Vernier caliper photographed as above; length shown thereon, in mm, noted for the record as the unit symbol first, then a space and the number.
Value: mm 44.4
